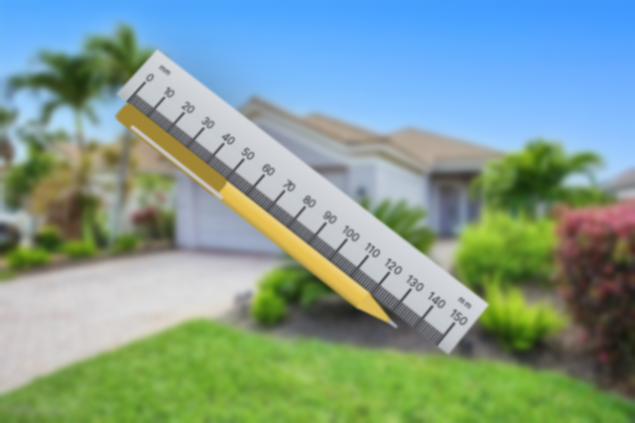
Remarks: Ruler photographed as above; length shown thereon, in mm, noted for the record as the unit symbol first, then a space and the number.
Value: mm 135
